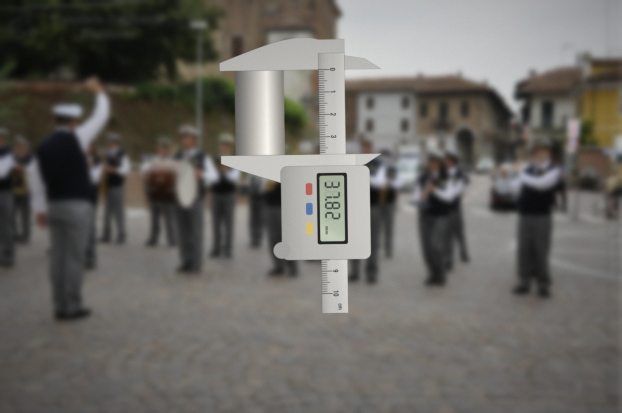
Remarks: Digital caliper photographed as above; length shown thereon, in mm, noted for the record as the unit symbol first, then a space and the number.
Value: mm 37.82
